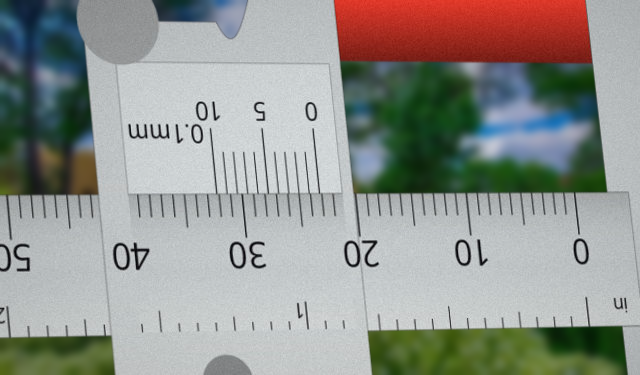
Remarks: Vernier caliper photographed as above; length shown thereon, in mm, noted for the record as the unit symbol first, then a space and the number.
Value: mm 23.2
